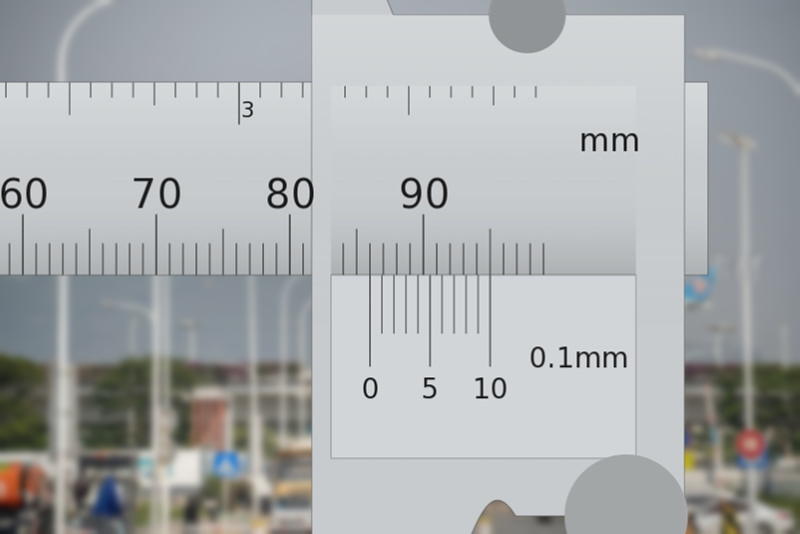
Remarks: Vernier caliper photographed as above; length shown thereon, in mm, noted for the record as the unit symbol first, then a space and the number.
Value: mm 86.0
